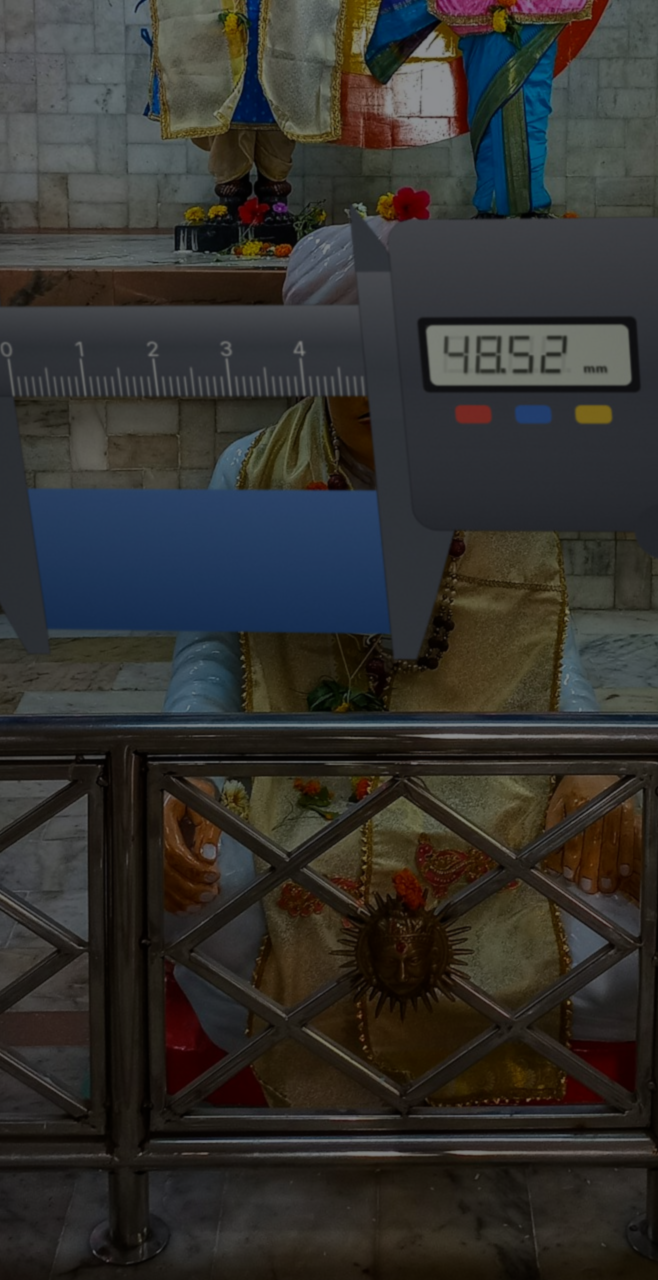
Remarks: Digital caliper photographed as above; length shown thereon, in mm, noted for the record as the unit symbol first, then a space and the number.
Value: mm 48.52
